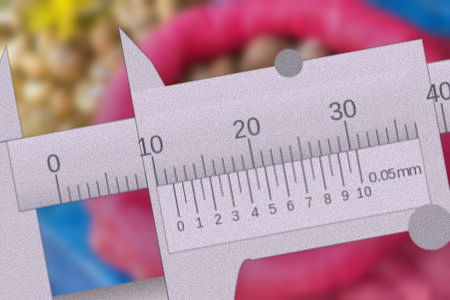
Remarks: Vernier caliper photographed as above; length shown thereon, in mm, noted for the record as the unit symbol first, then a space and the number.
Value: mm 11.6
